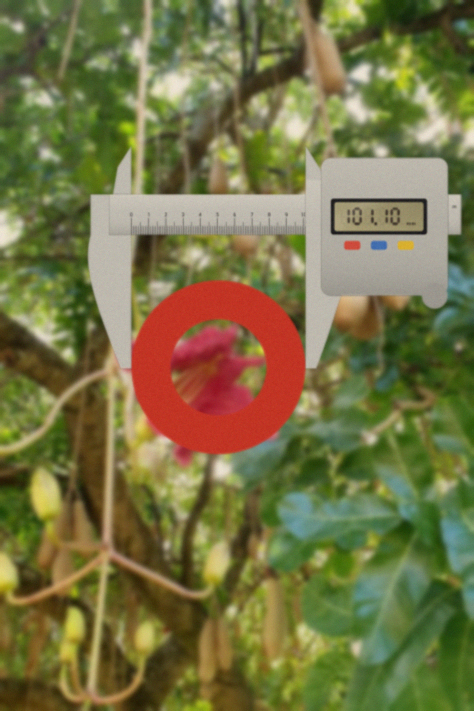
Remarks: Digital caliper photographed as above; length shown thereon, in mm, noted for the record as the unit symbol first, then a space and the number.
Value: mm 101.10
